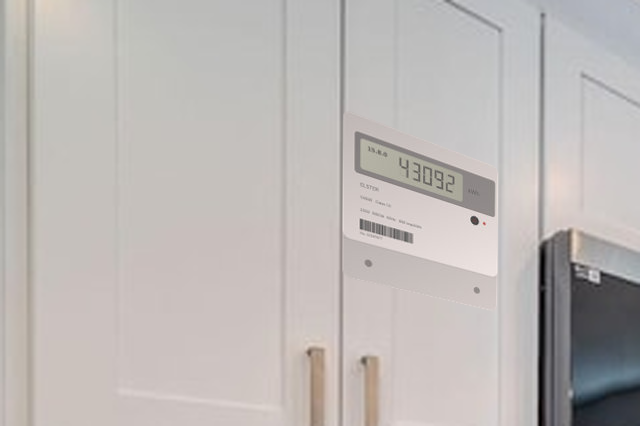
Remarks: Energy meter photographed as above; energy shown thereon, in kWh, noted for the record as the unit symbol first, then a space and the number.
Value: kWh 43092
